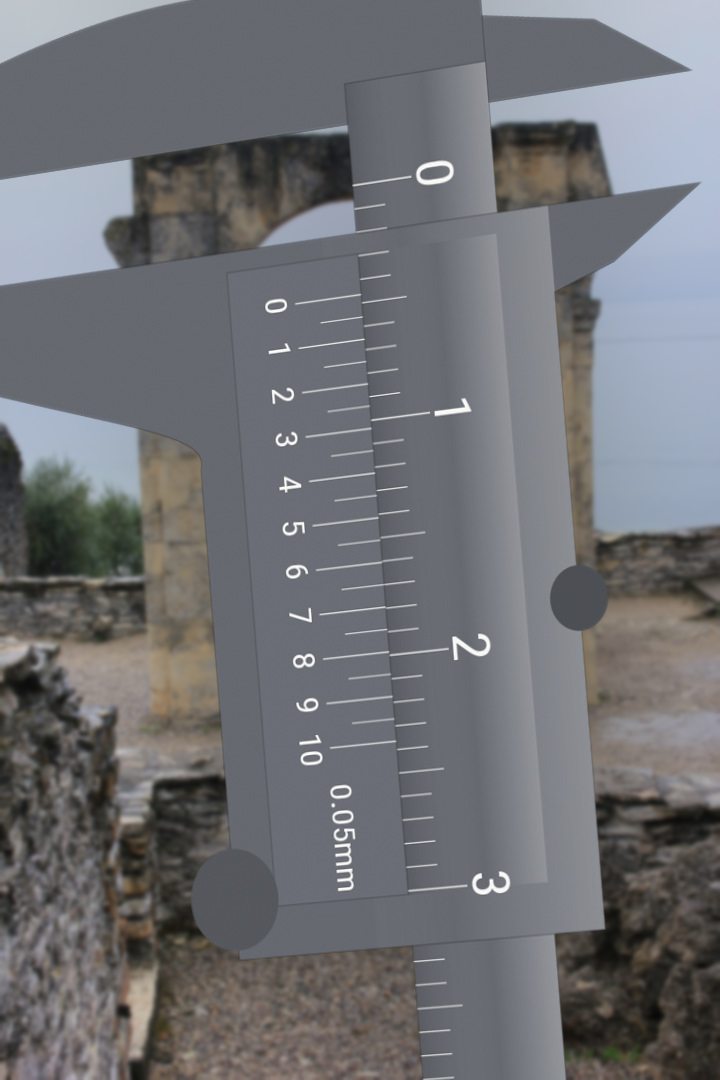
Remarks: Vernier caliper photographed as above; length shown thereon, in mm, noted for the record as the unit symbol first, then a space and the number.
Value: mm 4.65
